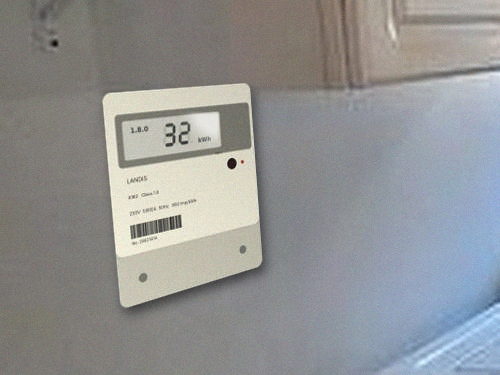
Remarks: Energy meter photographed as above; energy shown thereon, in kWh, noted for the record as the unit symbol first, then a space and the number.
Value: kWh 32
